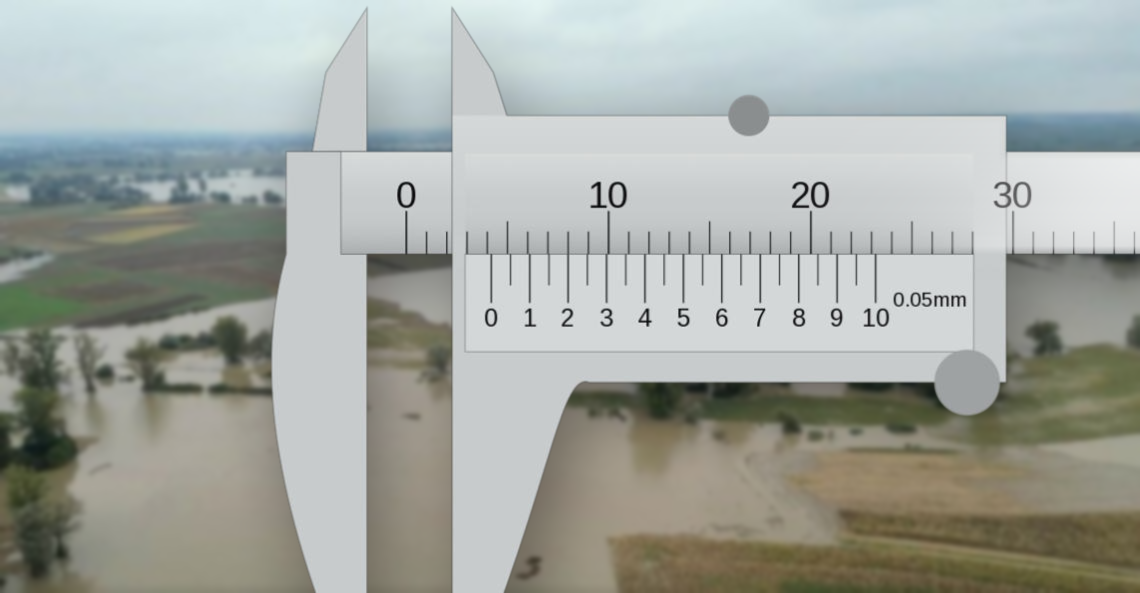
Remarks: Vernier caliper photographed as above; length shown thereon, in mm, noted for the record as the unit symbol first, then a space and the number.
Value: mm 4.2
